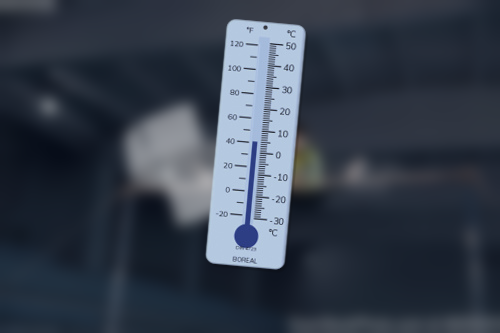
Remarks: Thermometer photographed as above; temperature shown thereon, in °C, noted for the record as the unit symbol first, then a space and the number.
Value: °C 5
